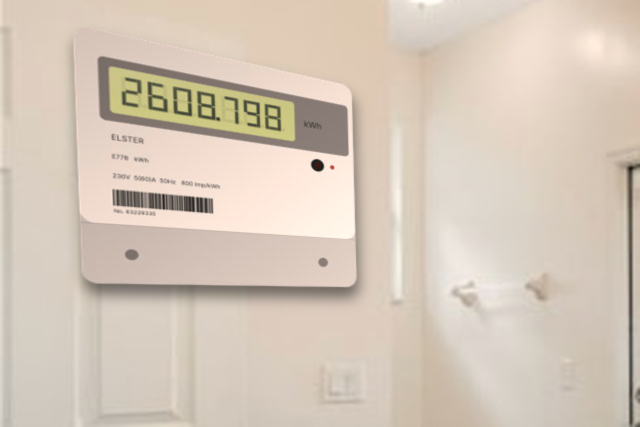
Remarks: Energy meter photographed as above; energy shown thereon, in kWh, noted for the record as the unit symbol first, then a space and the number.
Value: kWh 2608.798
